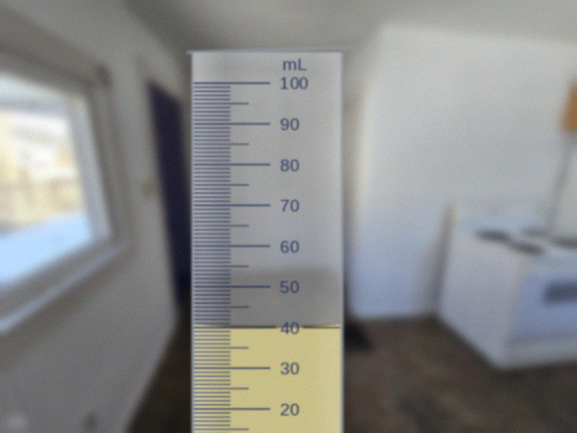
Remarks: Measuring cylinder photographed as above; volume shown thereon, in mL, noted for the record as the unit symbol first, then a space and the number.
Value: mL 40
